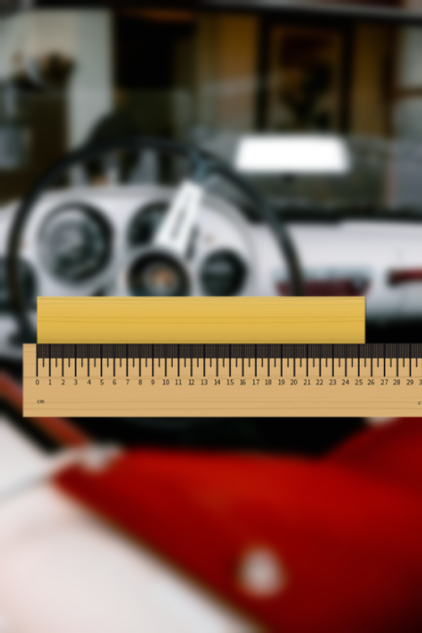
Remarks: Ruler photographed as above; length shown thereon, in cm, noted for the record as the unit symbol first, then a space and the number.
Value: cm 25.5
